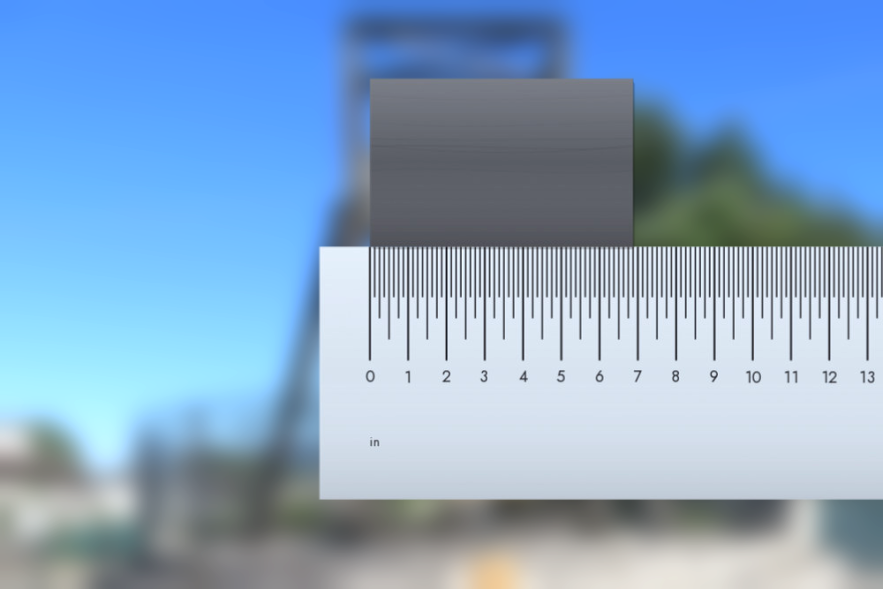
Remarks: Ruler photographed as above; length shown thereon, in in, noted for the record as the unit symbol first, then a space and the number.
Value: in 6.875
